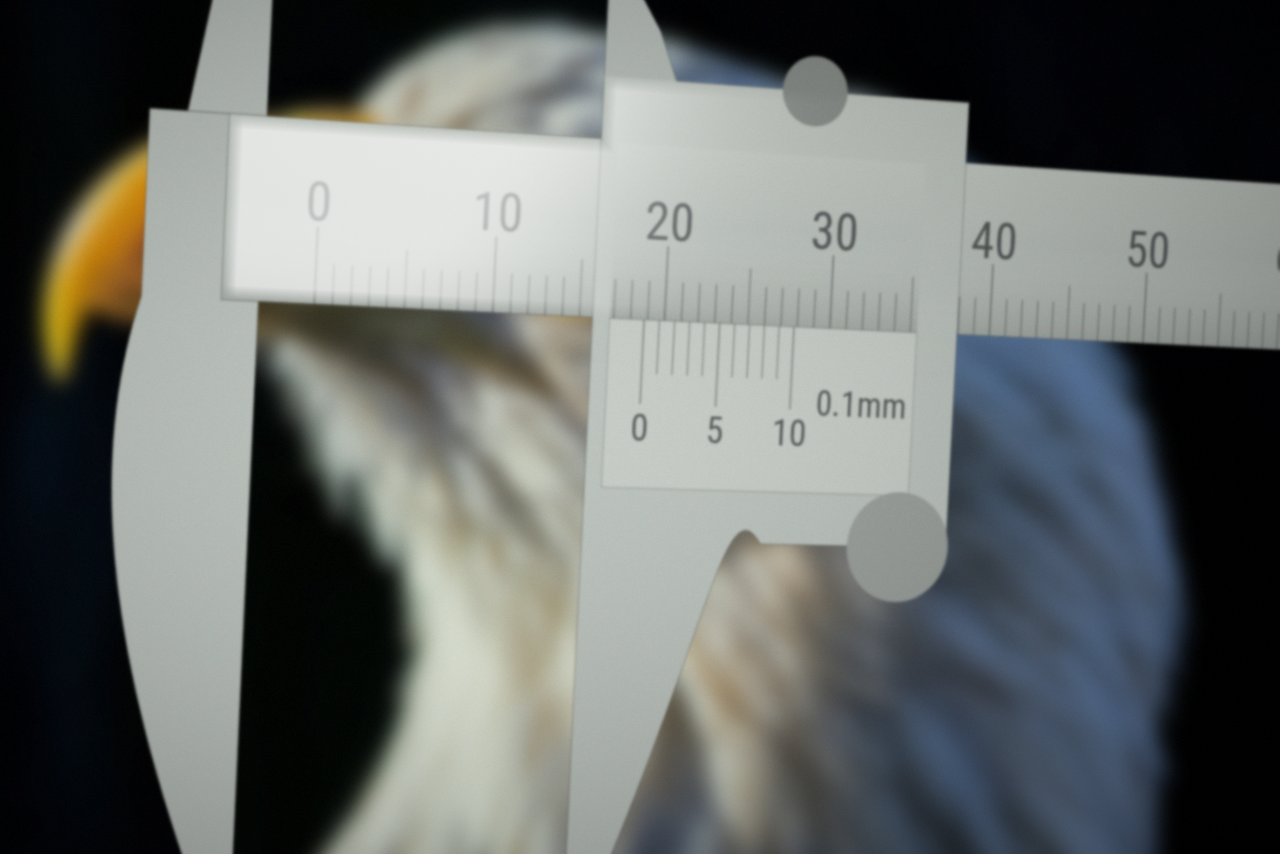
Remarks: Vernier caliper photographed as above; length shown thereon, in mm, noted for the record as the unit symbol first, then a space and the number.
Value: mm 18.8
